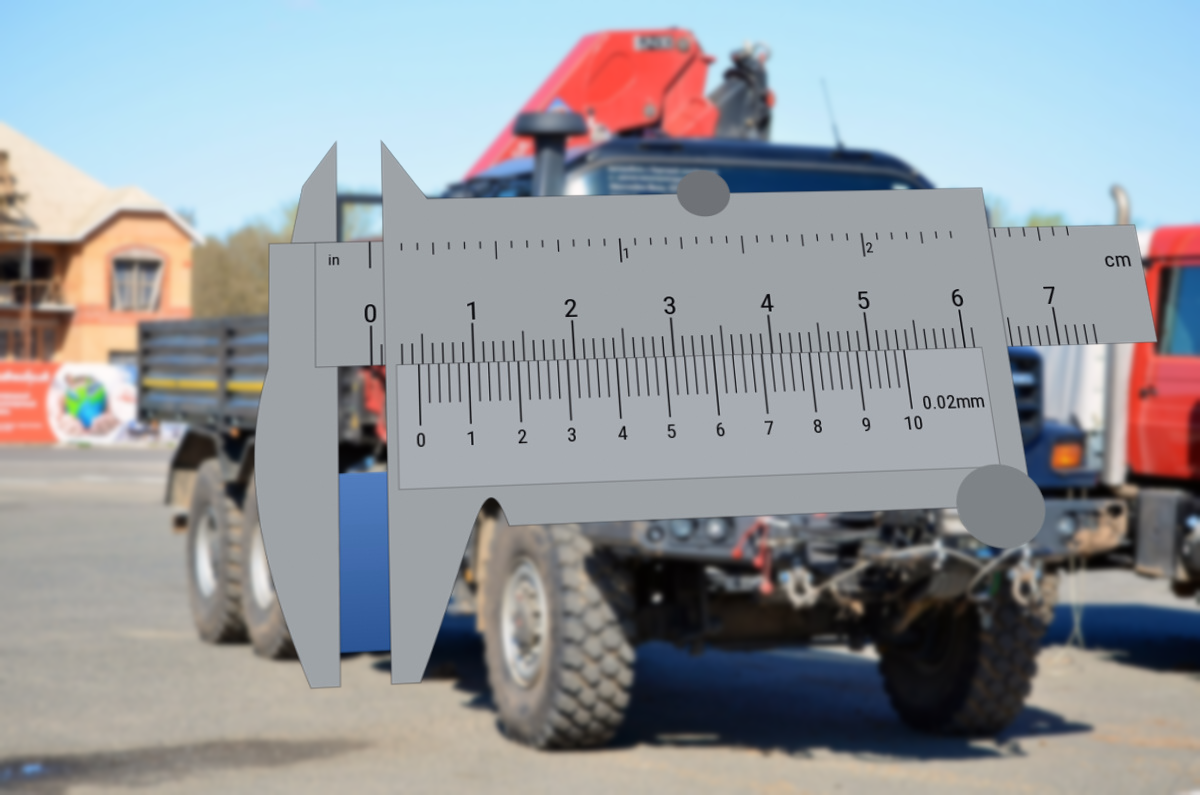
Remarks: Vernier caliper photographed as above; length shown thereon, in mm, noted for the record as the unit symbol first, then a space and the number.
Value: mm 4.6
